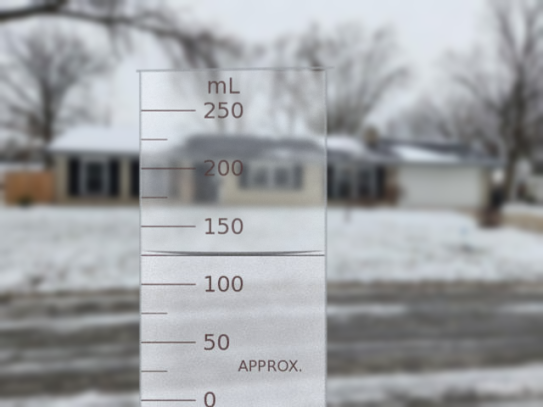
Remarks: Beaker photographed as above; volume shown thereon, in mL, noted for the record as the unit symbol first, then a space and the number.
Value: mL 125
